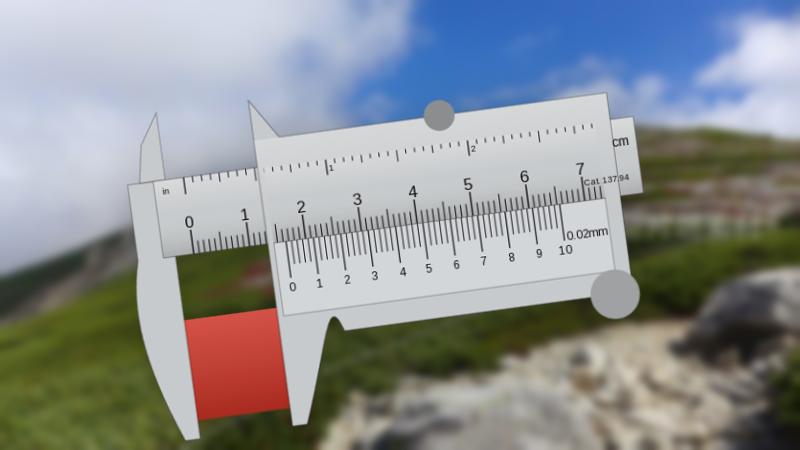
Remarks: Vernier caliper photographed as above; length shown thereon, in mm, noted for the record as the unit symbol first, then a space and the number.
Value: mm 16.5
